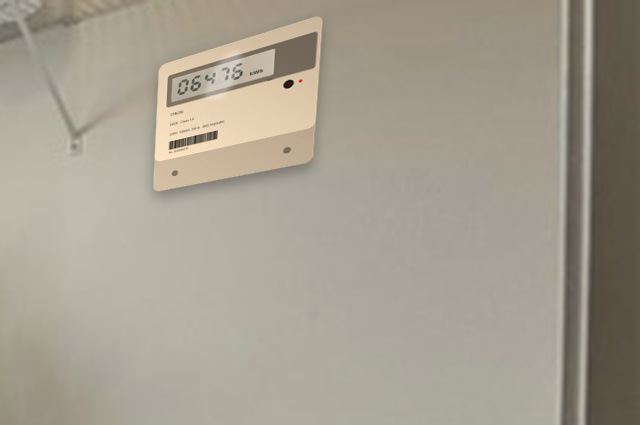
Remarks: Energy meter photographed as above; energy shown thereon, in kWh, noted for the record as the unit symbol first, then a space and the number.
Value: kWh 6476
